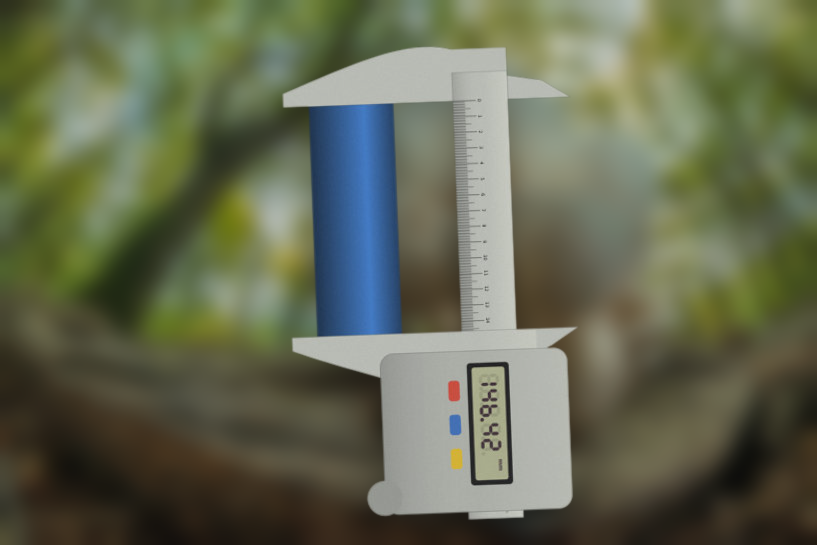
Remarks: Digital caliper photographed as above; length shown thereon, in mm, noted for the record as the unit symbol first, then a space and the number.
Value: mm 146.42
